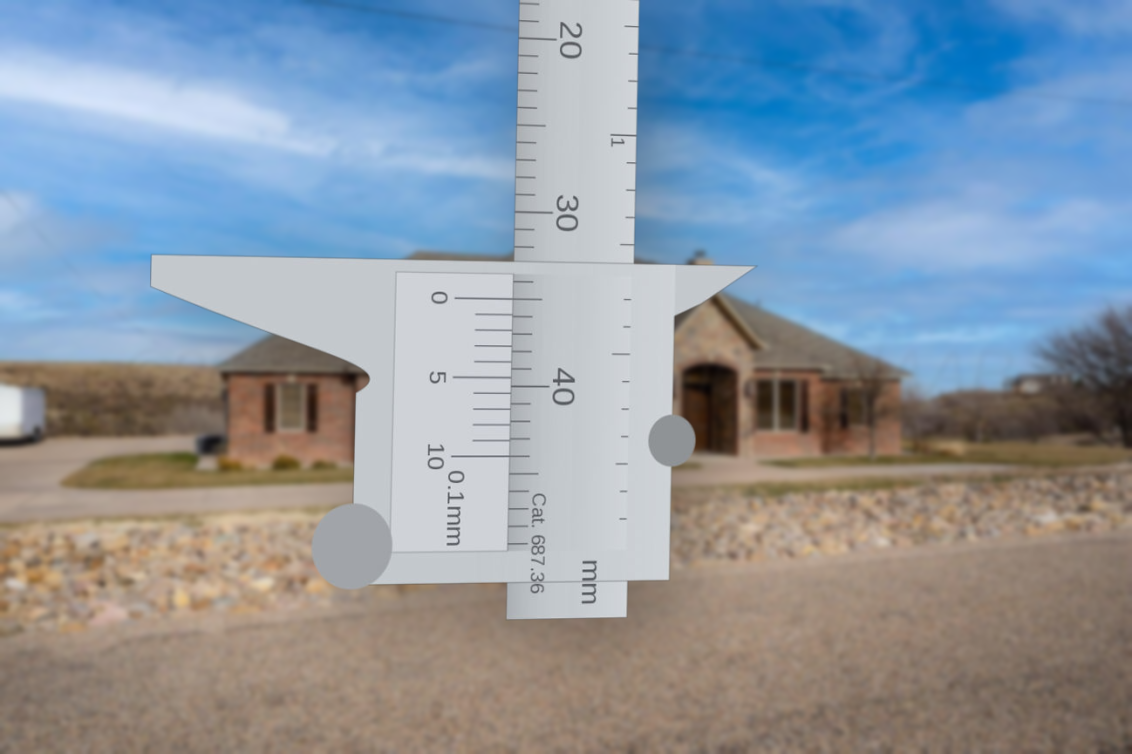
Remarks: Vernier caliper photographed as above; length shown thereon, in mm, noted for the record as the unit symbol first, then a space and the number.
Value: mm 35.0
